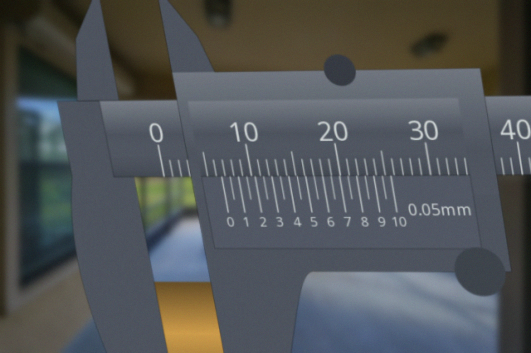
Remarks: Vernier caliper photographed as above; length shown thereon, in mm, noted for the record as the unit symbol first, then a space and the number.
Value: mm 6.6
